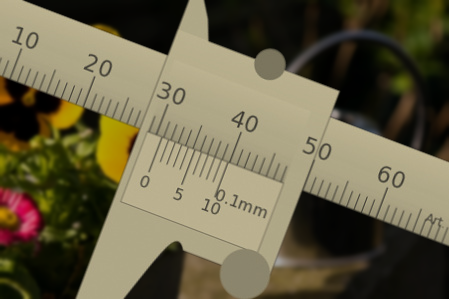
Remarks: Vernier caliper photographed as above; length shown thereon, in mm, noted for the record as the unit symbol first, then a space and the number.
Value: mm 30.8
